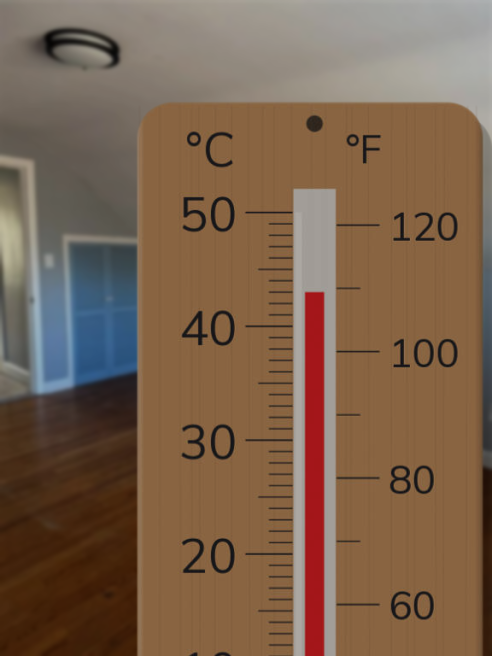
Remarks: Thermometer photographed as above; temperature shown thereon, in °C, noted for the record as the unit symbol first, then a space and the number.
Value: °C 43
